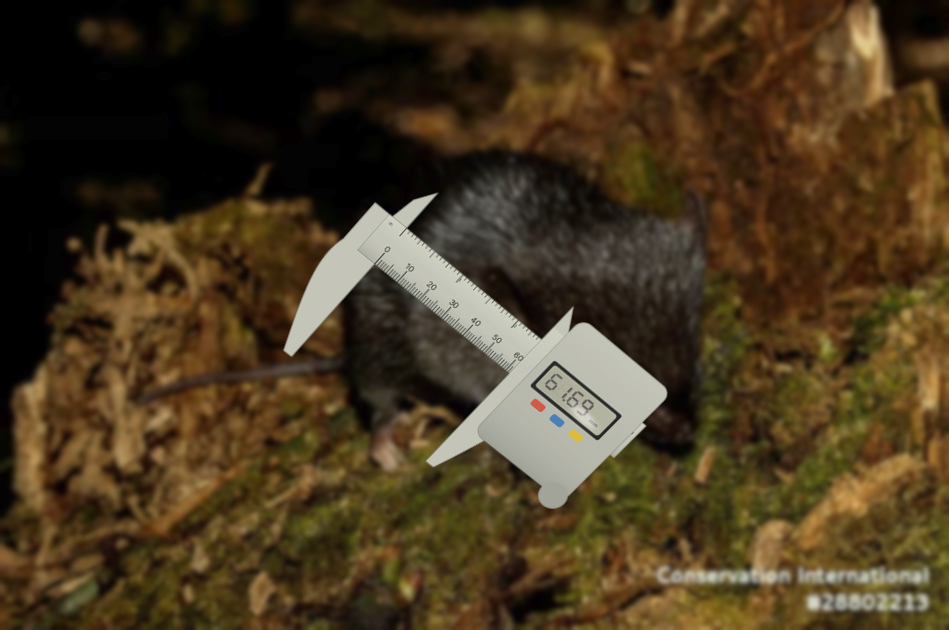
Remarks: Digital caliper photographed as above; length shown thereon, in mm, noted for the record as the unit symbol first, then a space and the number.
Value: mm 61.69
